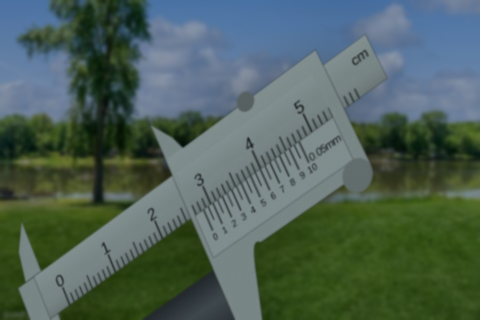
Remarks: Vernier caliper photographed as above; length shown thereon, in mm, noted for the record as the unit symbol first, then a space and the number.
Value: mm 28.5
